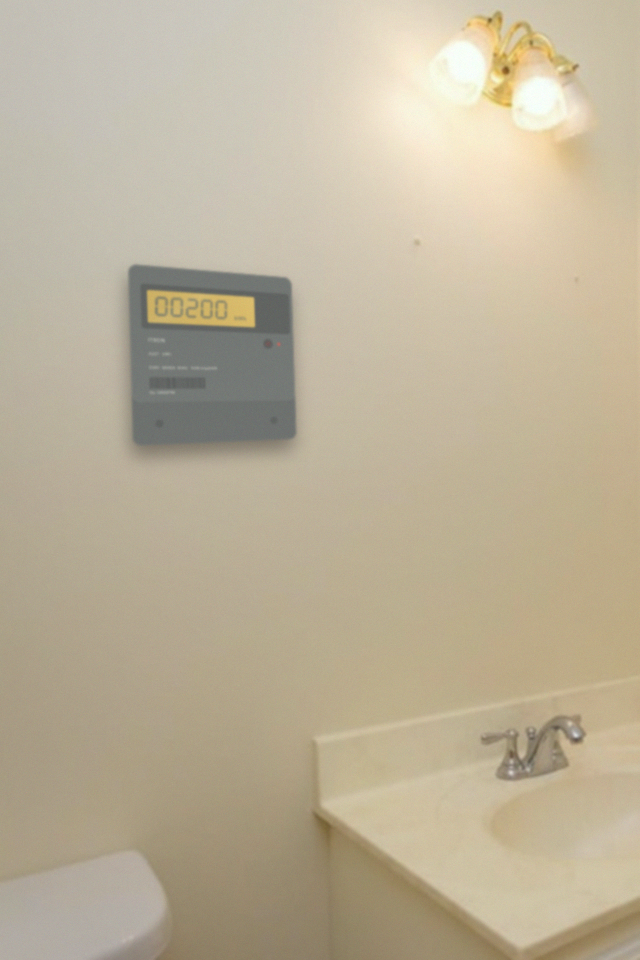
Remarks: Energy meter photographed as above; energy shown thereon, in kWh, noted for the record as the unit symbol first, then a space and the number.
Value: kWh 200
